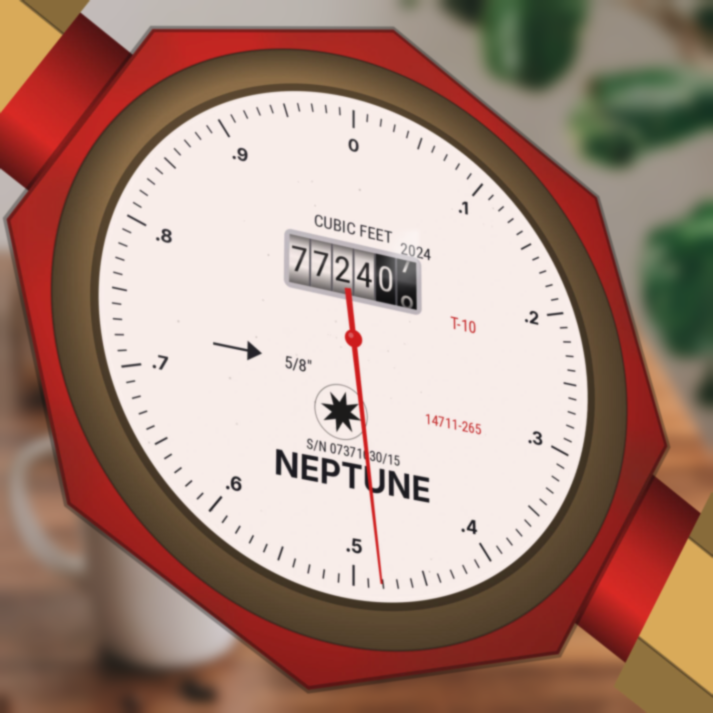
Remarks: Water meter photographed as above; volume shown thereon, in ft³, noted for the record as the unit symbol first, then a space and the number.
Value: ft³ 772407.48
